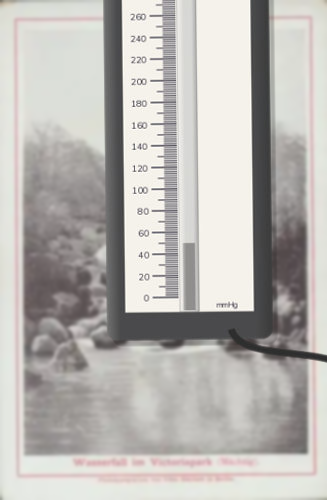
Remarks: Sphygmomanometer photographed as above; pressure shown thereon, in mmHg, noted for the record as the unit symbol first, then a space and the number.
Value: mmHg 50
